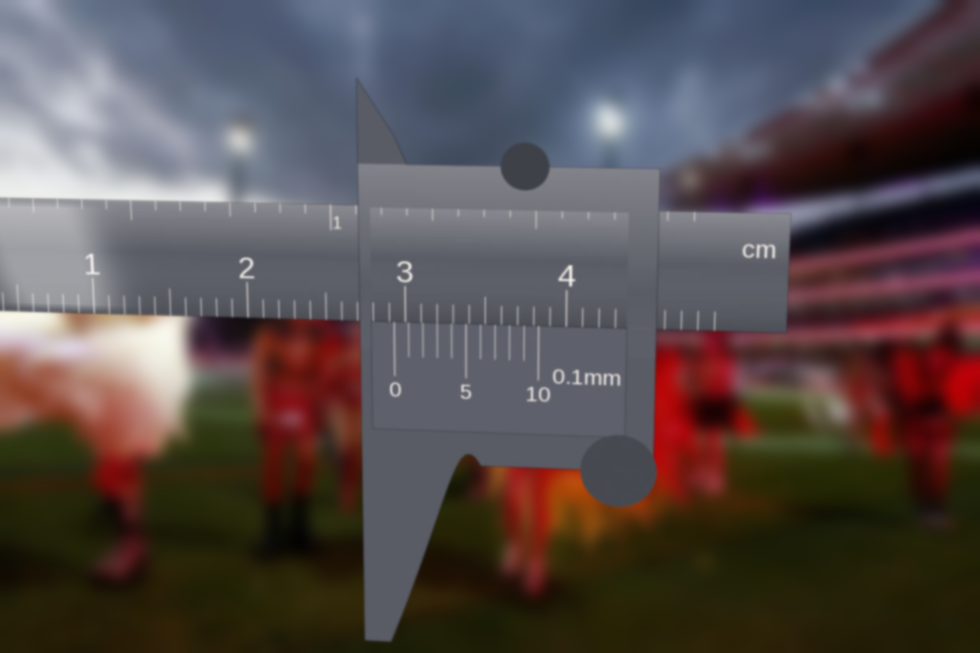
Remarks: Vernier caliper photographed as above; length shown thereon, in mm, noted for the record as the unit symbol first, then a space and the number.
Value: mm 29.3
